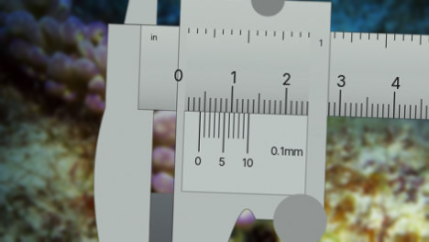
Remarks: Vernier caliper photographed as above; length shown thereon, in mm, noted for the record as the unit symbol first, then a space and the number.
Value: mm 4.2
